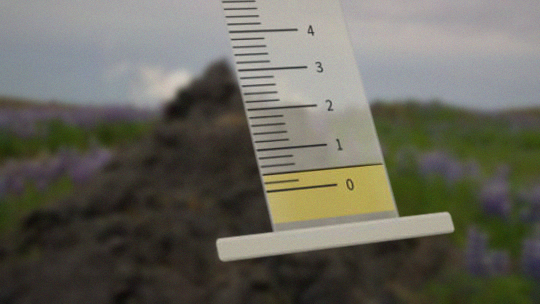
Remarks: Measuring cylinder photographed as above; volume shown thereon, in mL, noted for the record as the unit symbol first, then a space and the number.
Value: mL 0.4
